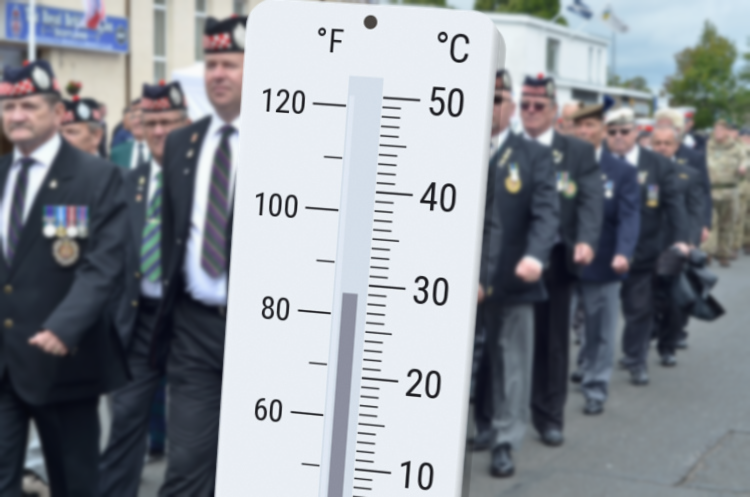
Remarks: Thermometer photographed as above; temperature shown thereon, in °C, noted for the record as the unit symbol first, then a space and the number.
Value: °C 29
